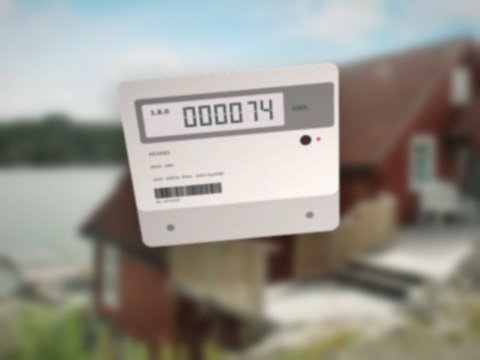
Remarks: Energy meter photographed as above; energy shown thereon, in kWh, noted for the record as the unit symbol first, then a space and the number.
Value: kWh 74
